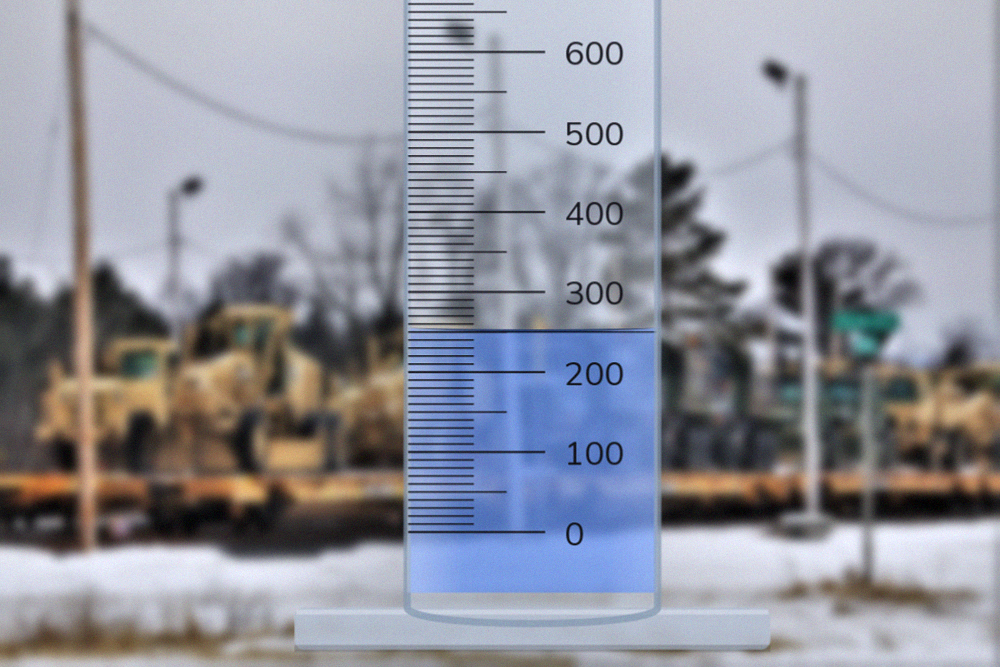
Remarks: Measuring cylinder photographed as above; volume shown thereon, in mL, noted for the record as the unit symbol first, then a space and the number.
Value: mL 250
